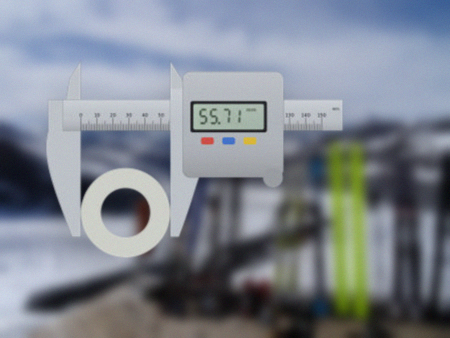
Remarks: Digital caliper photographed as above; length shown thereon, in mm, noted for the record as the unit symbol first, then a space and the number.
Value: mm 55.71
